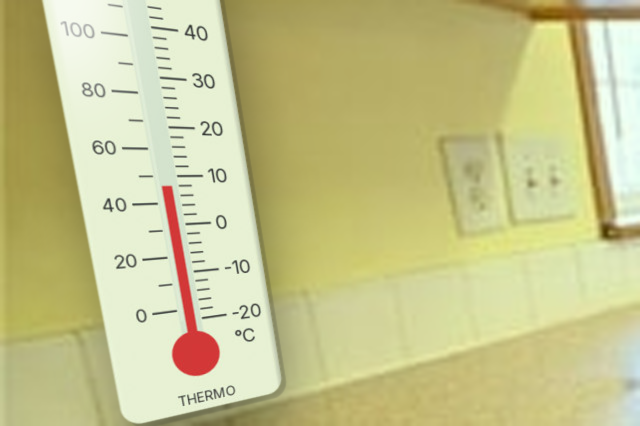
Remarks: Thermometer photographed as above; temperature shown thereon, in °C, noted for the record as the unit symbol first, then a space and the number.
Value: °C 8
